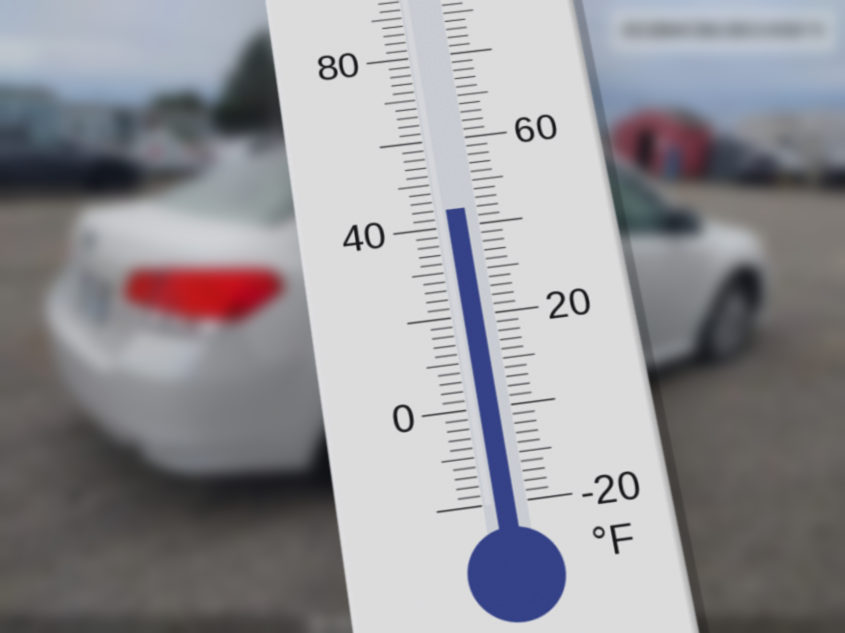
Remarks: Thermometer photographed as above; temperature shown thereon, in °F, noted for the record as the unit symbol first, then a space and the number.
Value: °F 44
